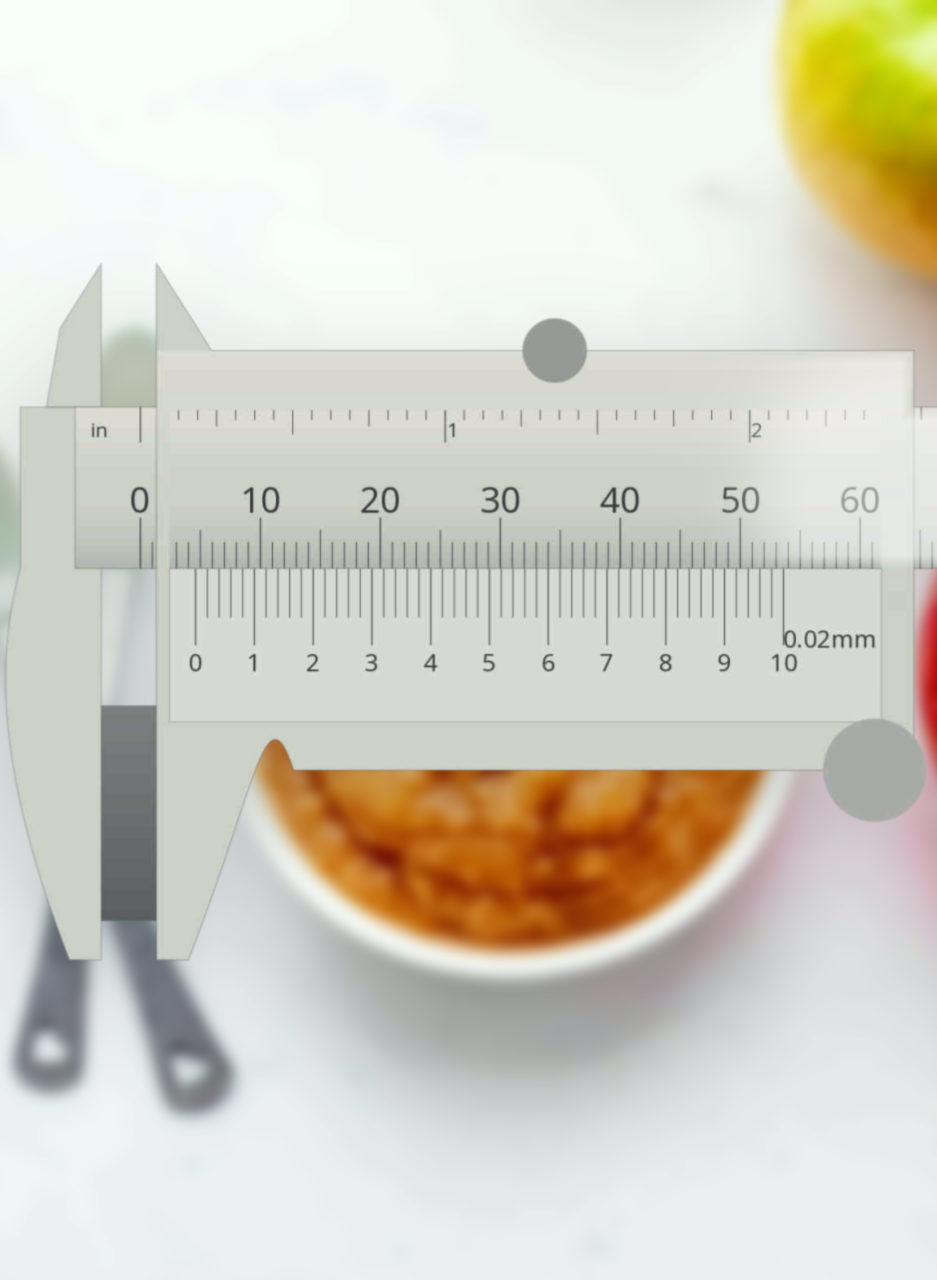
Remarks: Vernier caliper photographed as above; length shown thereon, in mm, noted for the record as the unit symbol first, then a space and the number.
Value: mm 4.6
